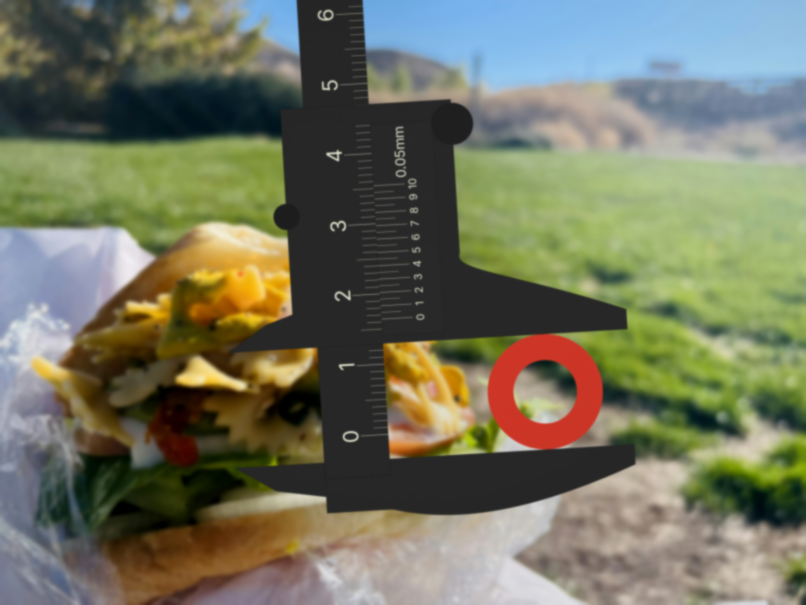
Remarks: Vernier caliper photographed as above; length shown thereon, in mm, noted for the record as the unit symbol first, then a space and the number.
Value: mm 16.4
